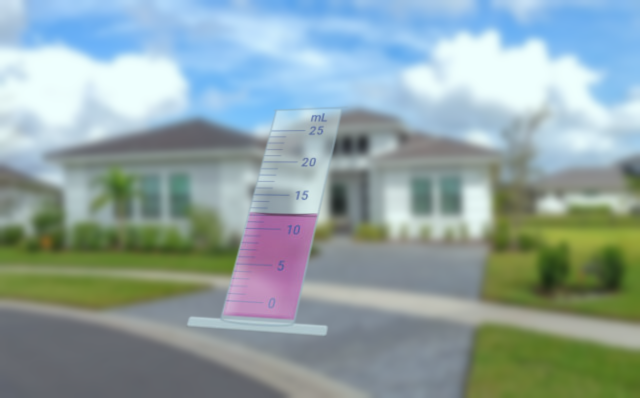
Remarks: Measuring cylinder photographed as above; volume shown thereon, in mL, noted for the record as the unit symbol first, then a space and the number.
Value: mL 12
